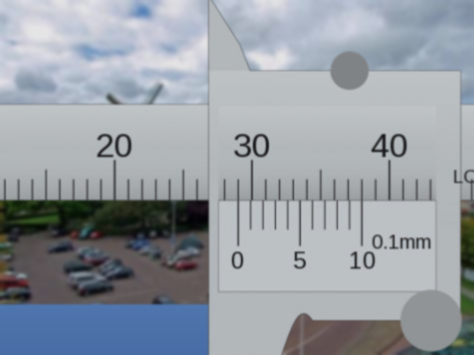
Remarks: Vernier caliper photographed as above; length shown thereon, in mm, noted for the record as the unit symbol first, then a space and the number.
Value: mm 29.0
